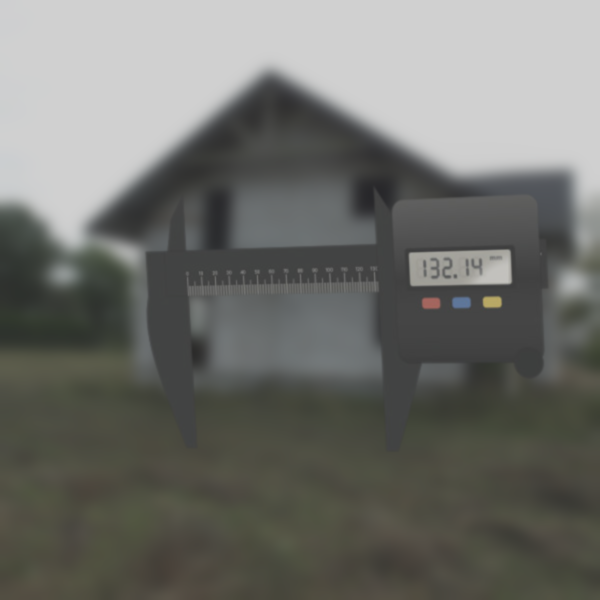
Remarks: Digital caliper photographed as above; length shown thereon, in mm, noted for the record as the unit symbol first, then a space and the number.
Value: mm 132.14
